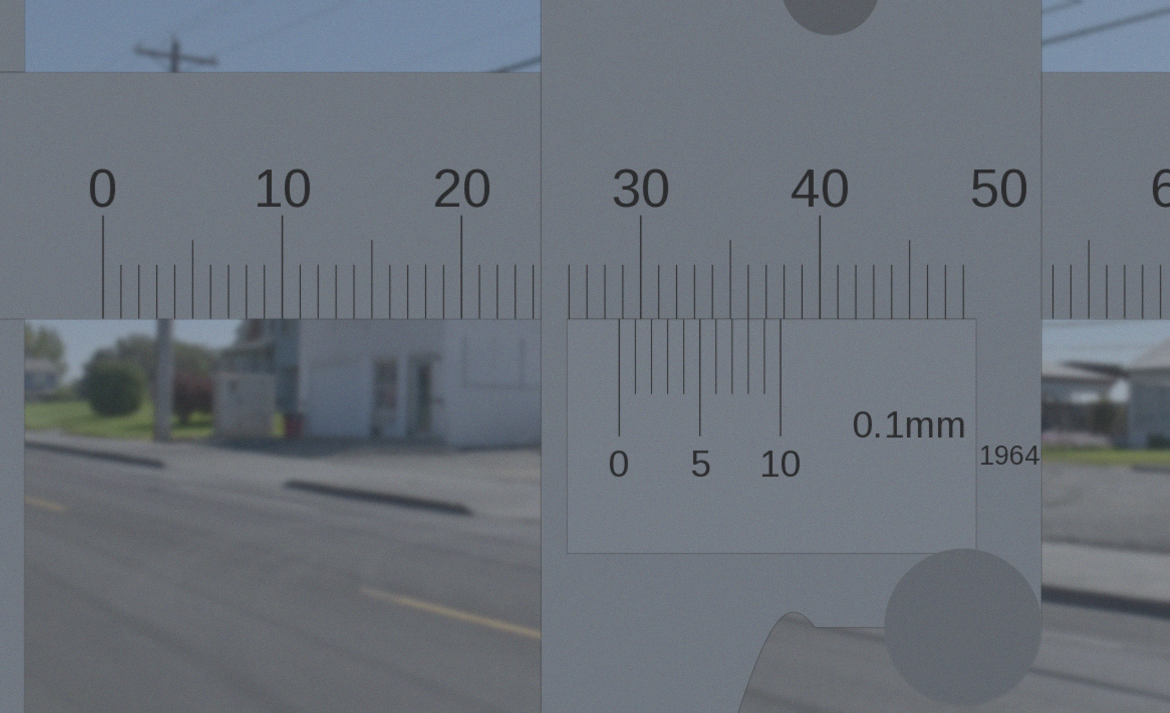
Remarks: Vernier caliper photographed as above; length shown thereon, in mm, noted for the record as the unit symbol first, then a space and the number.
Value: mm 28.8
